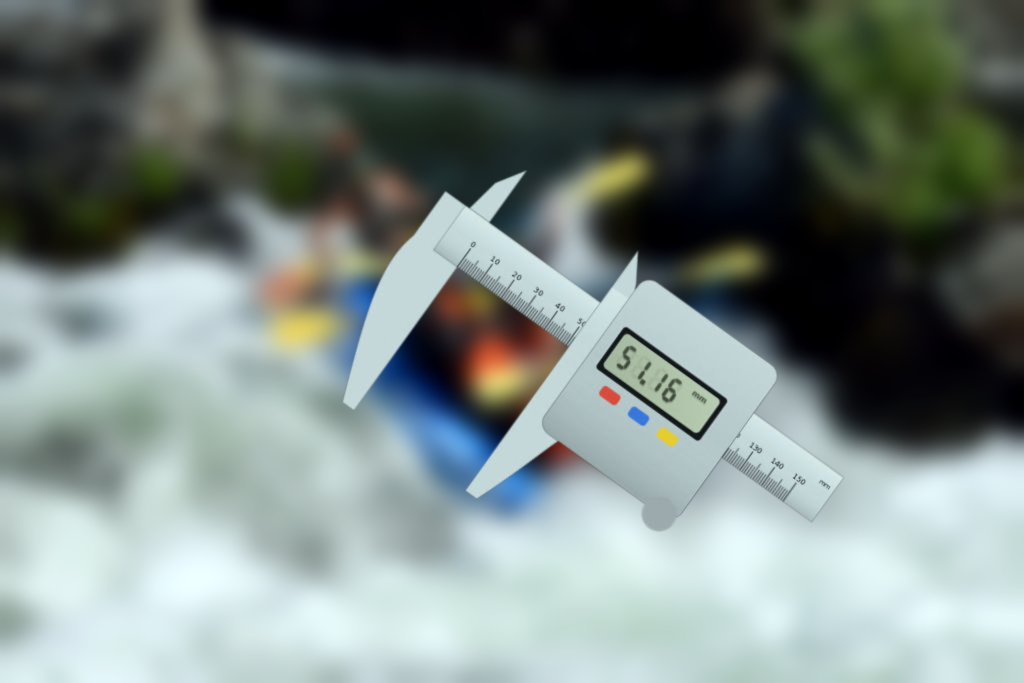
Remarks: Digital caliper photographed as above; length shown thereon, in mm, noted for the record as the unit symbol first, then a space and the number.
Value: mm 51.16
